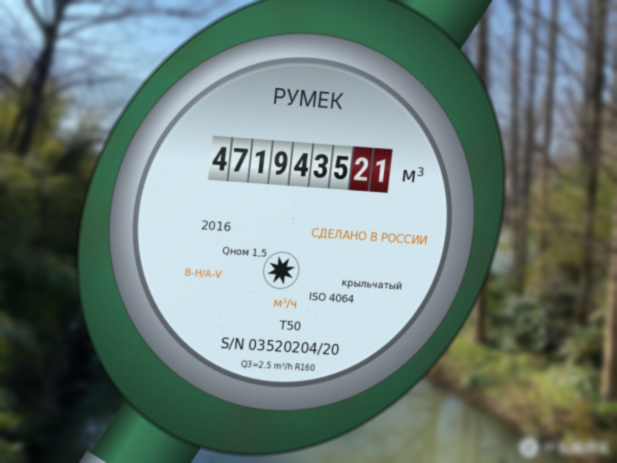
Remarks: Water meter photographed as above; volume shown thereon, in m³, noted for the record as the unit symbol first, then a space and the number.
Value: m³ 4719435.21
